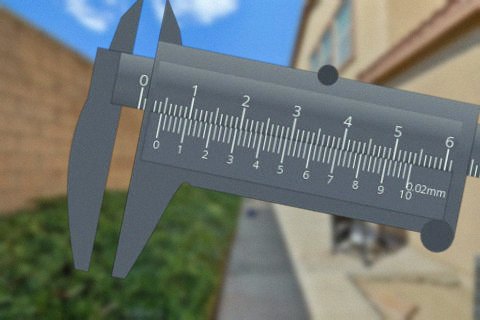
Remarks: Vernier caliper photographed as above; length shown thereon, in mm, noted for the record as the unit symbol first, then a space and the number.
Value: mm 4.5
